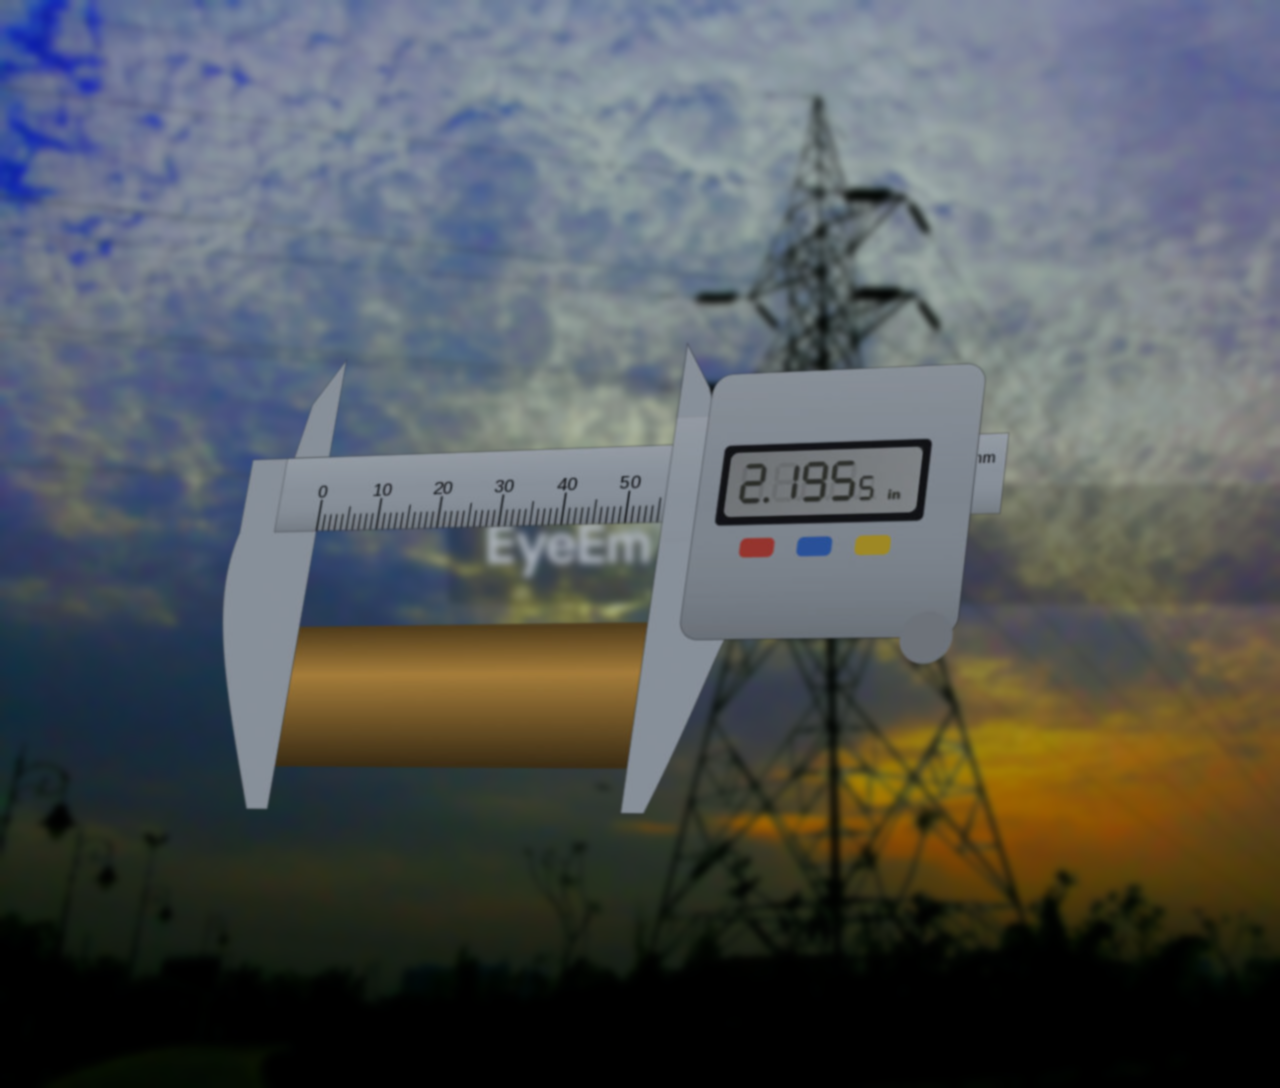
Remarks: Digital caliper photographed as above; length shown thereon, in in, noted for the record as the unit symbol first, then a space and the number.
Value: in 2.1955
